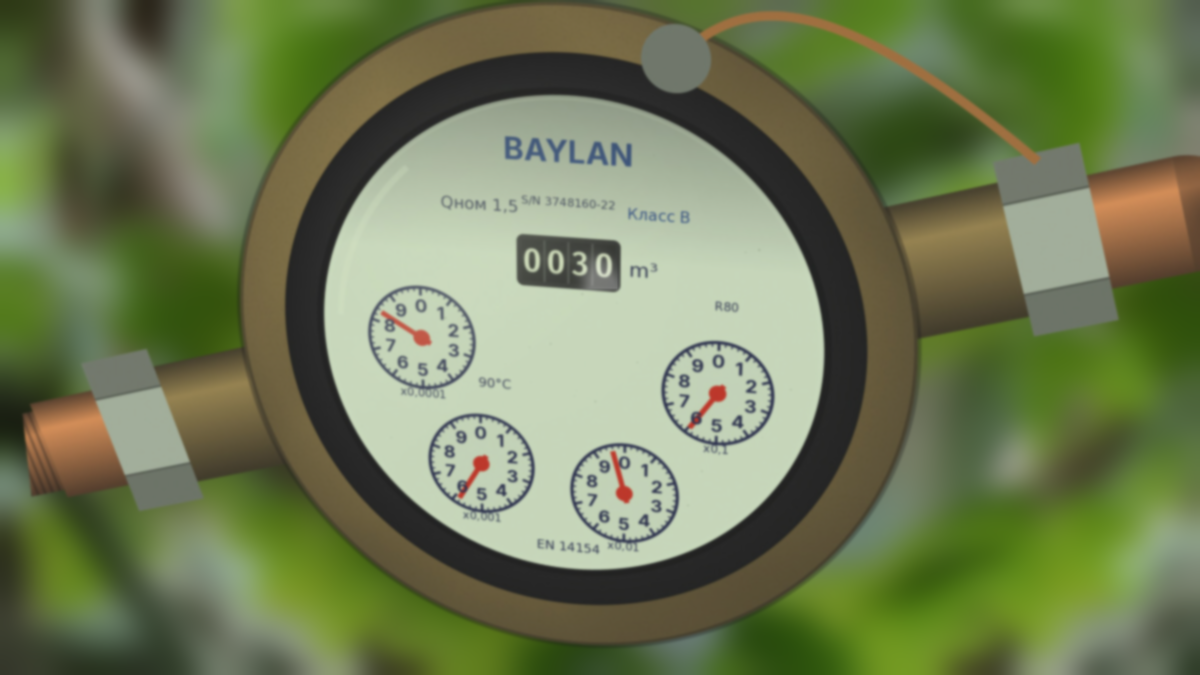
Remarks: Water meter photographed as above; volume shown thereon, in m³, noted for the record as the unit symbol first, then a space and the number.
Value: m³ 30.5958
